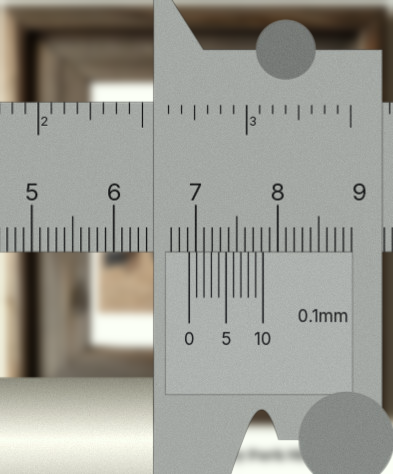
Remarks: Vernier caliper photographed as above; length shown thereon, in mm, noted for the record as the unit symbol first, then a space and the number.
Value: mm 69.2
